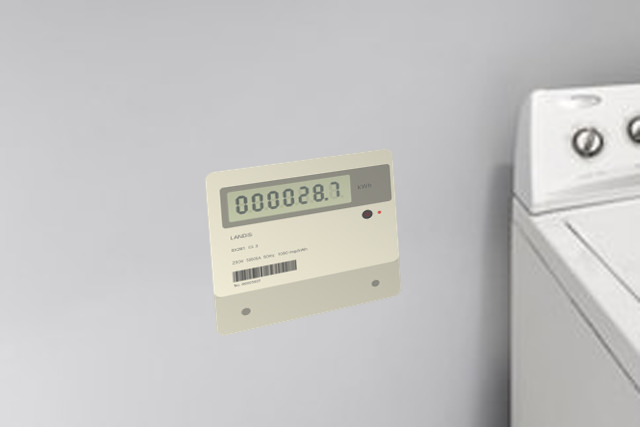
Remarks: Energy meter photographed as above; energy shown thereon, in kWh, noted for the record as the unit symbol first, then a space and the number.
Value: kWh 28.7
